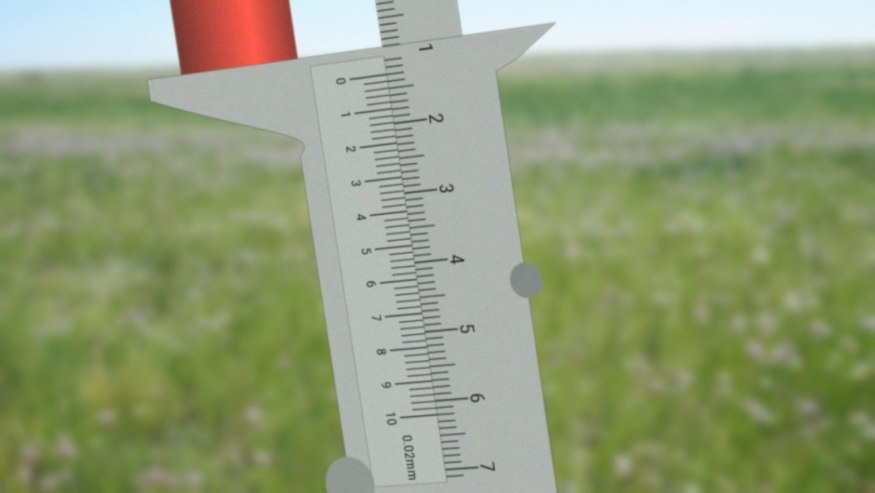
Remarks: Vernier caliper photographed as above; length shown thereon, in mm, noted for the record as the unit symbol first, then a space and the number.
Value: mm 13.0
